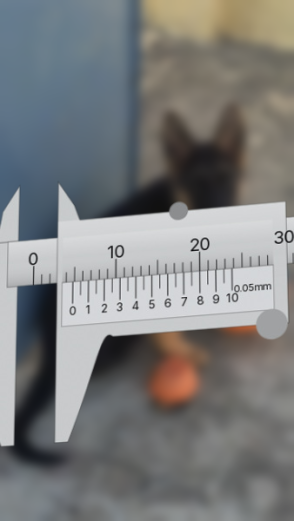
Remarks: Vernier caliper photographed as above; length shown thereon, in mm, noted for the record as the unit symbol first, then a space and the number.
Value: mm 4.8
